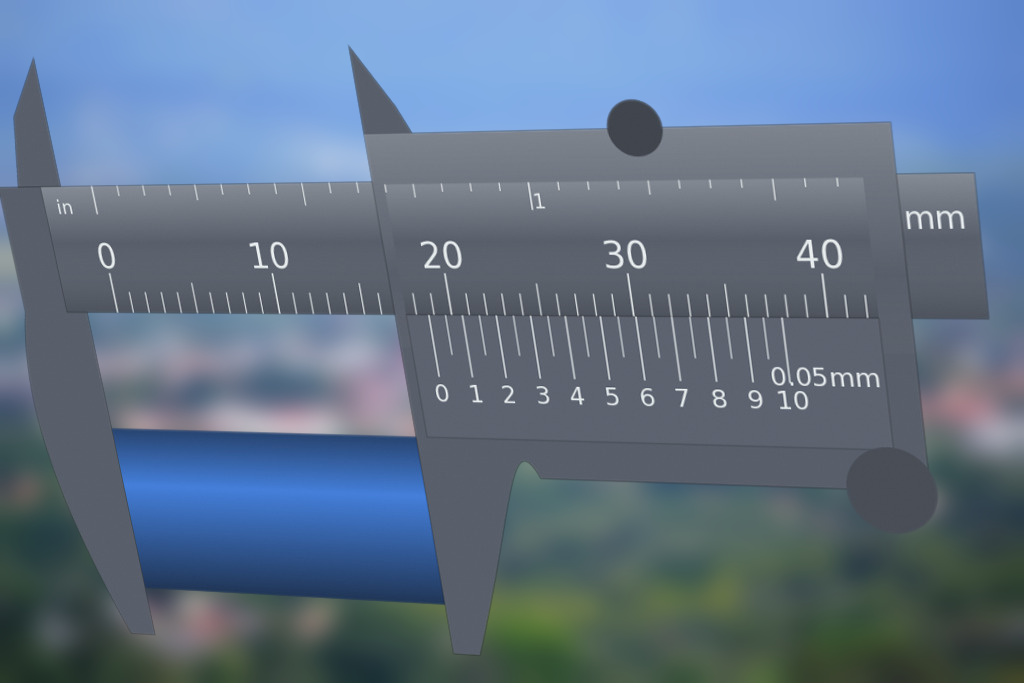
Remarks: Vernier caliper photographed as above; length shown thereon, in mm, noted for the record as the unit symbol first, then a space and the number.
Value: mm 18.7
